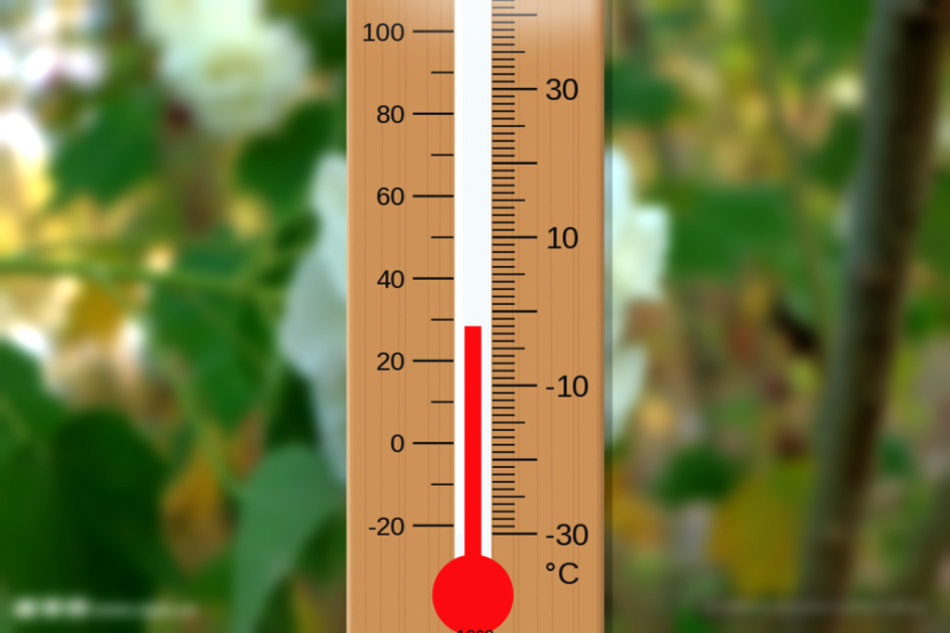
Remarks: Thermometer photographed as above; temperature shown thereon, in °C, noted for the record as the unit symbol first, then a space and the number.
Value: °C -2
